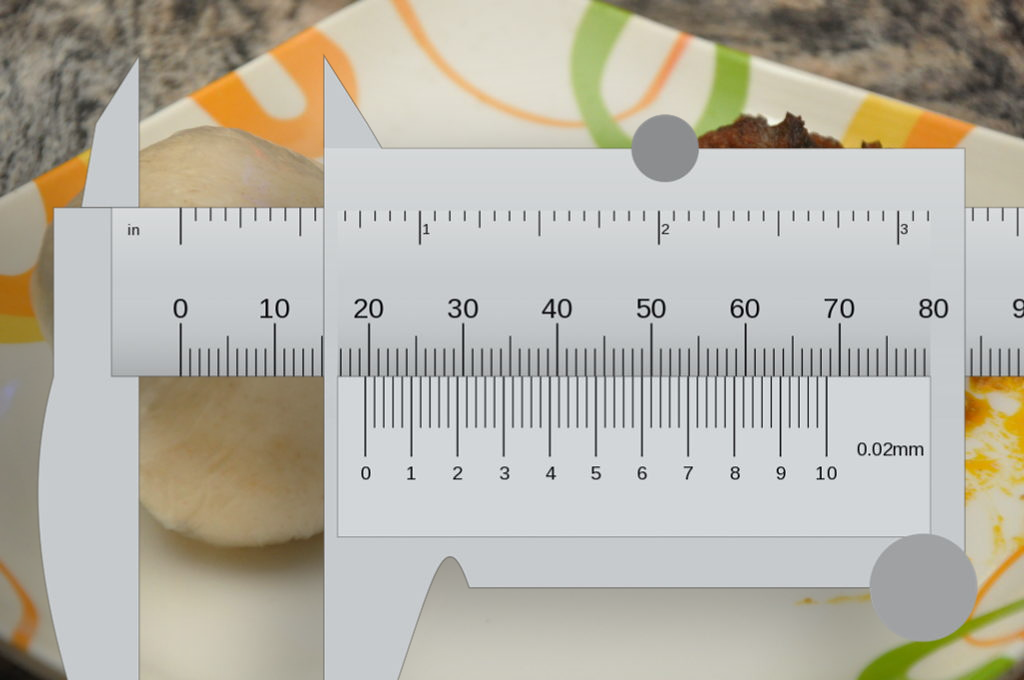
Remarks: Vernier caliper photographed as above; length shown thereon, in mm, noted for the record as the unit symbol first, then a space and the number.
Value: mm 19.6
